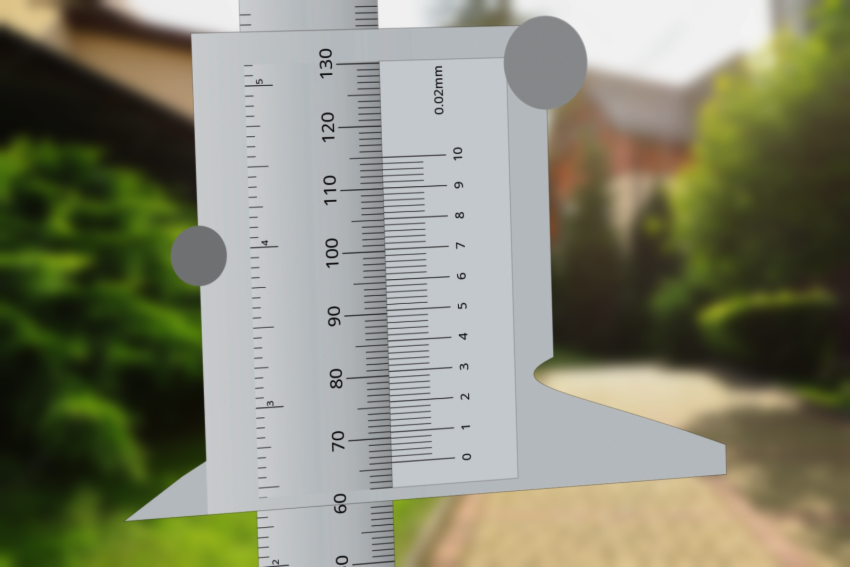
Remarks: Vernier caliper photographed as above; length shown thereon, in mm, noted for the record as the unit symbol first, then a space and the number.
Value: mm 66.0
